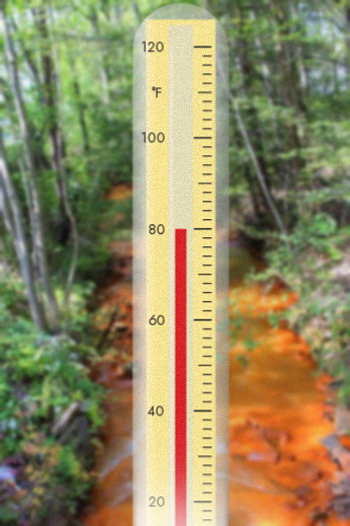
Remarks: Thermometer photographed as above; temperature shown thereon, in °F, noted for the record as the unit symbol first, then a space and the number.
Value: °F 80
